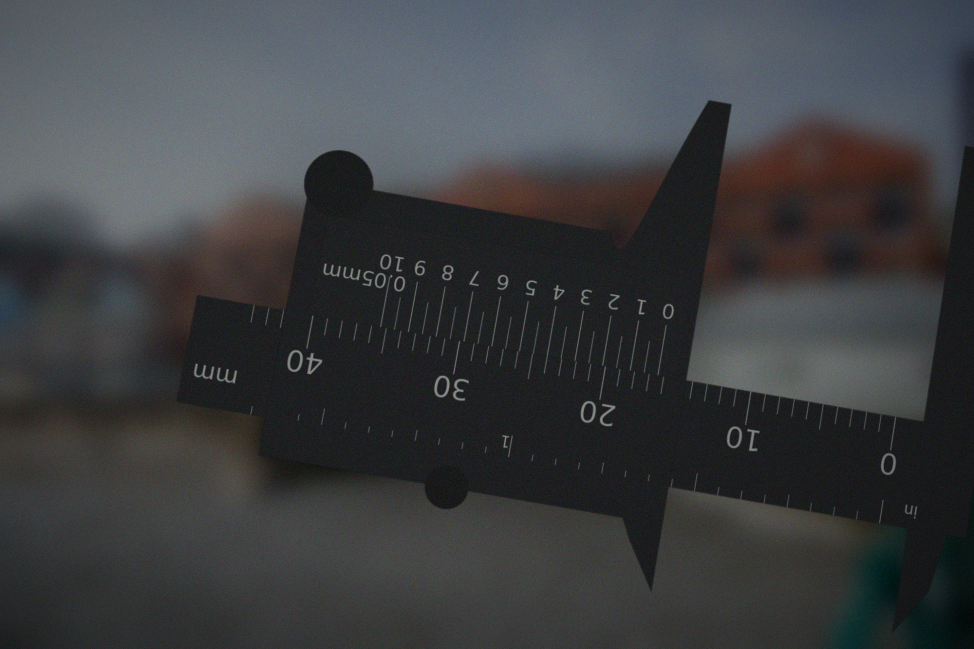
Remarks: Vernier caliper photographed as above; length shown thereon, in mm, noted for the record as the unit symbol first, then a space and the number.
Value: mm 16.4
